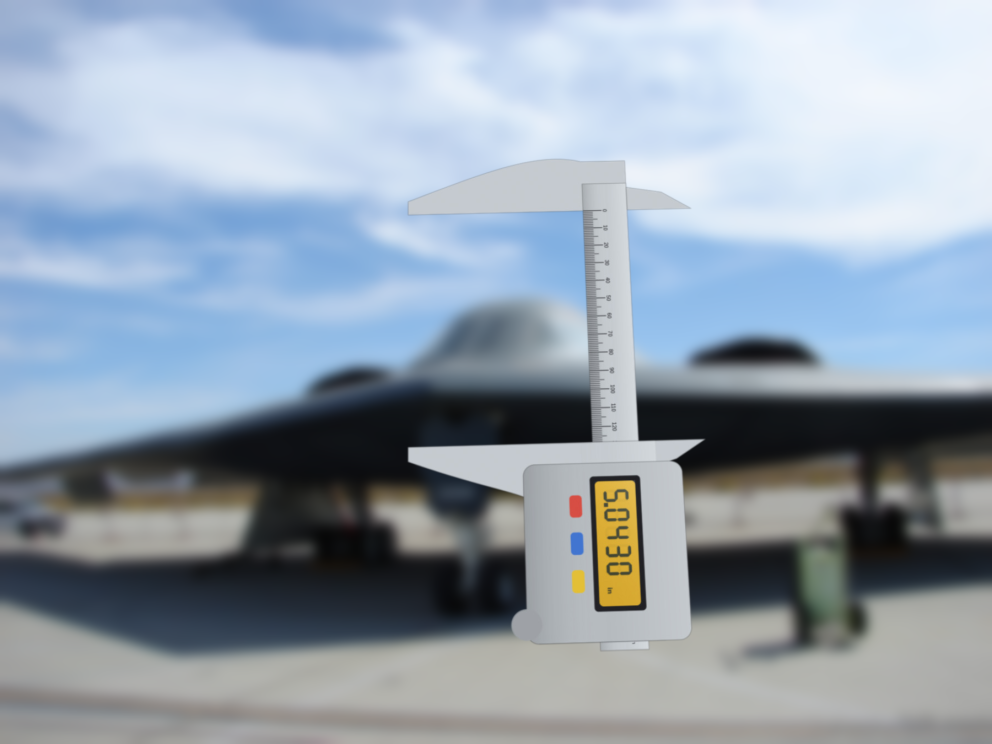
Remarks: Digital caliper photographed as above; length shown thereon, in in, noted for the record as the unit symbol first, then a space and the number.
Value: in 5.0430
